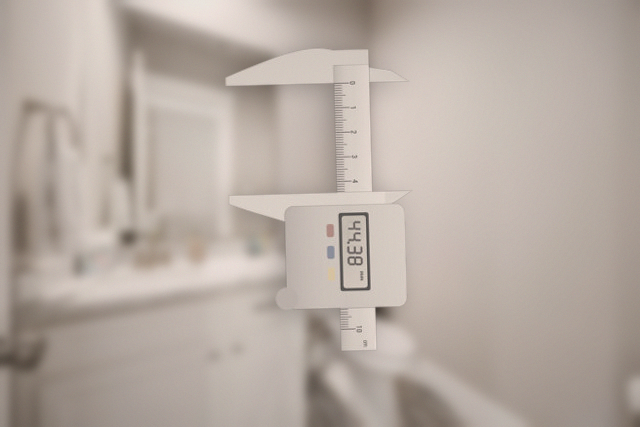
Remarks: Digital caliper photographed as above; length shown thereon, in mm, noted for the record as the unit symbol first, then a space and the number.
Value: mm 44.38
